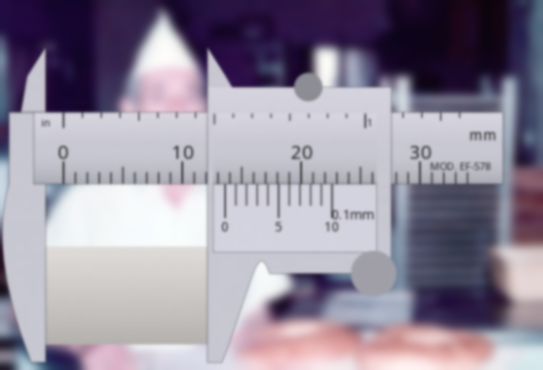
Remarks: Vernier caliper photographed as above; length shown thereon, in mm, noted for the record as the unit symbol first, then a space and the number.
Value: mm 13.6
